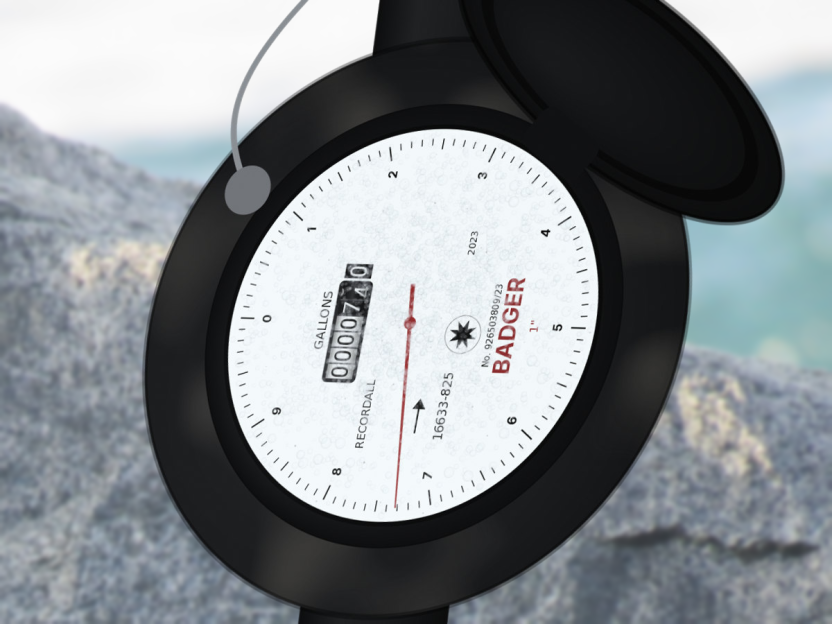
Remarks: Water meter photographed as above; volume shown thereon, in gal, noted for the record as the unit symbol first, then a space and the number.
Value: gal 737.3
